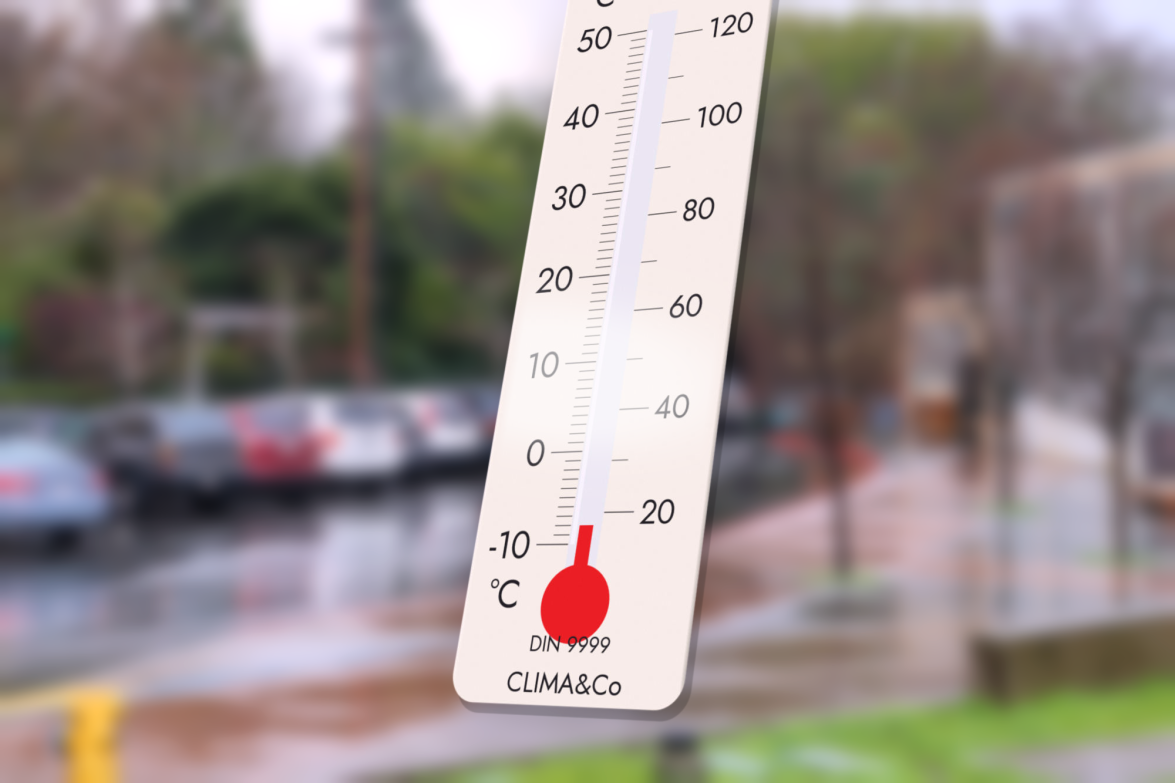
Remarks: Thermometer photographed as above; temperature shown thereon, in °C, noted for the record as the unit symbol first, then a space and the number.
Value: °C -8
